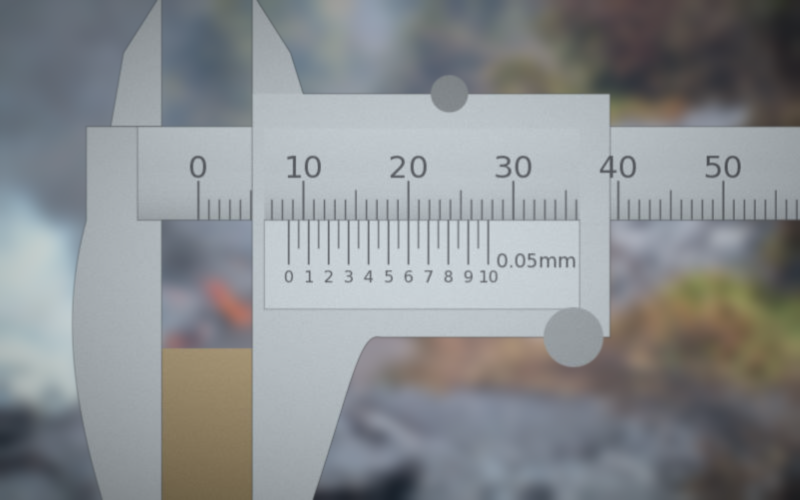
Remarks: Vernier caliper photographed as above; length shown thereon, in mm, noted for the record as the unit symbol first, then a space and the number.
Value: mm 8.6
